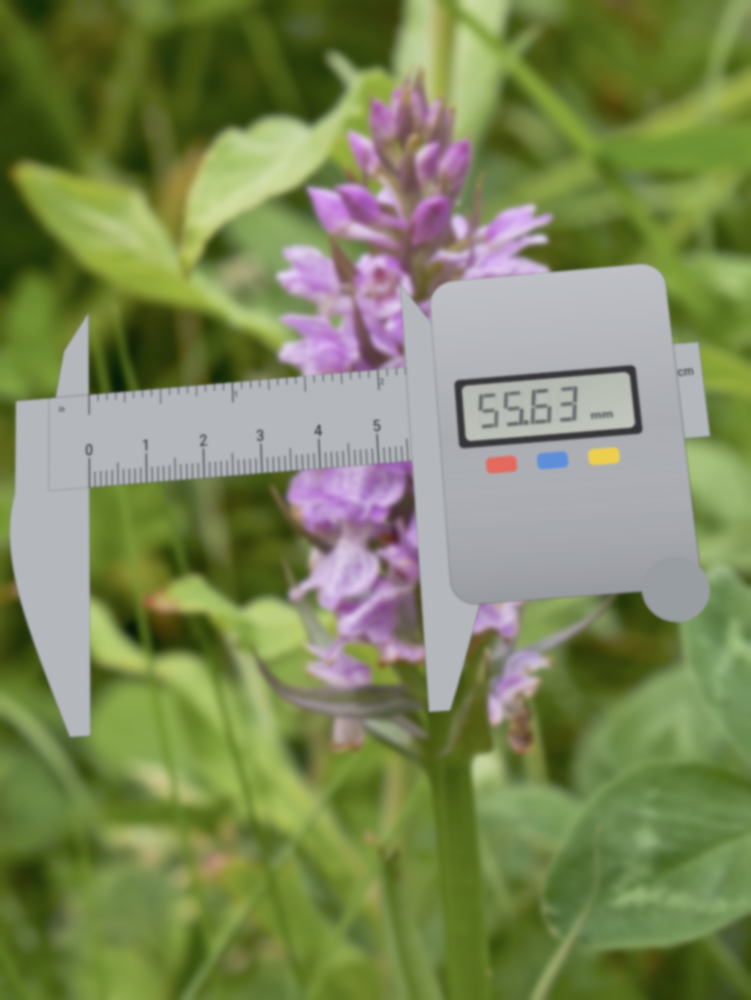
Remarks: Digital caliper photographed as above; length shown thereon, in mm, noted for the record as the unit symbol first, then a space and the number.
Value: mm 55.63
